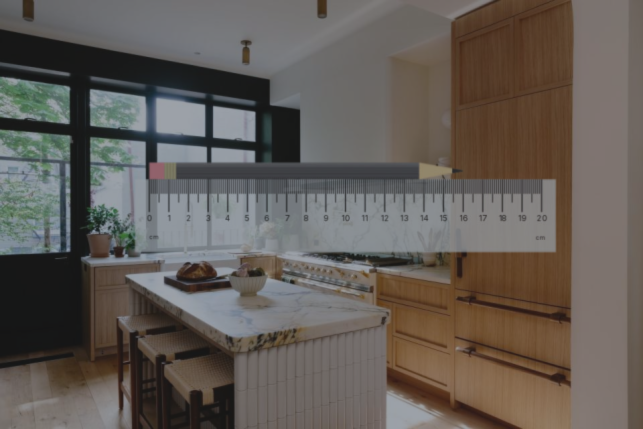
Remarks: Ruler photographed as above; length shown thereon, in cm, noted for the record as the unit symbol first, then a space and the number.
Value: cm 16
